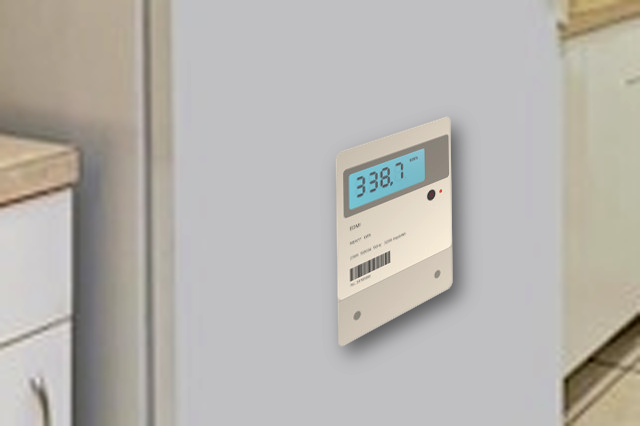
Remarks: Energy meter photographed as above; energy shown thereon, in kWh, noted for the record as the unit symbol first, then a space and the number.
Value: kWh 338.7
